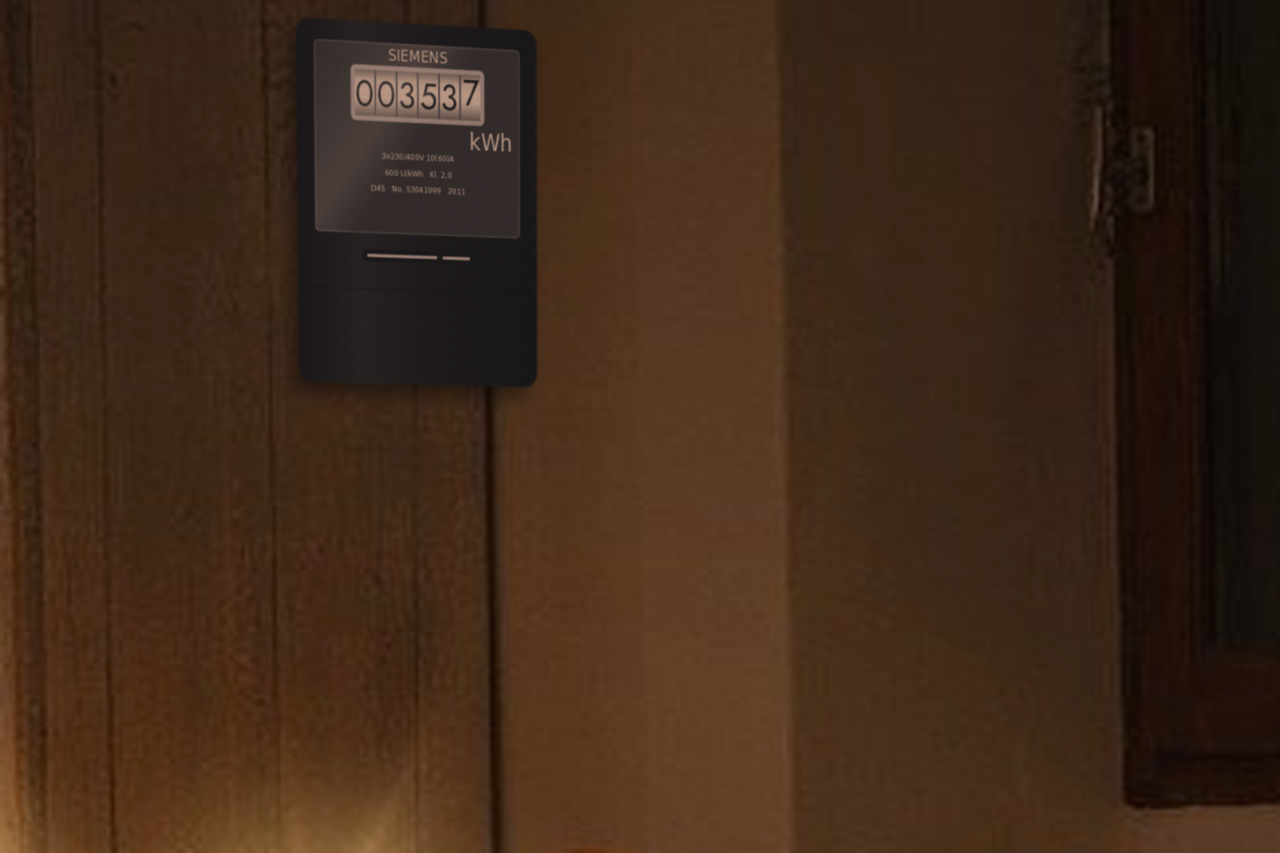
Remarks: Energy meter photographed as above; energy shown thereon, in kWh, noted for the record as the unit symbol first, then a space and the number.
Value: kWh 3537
